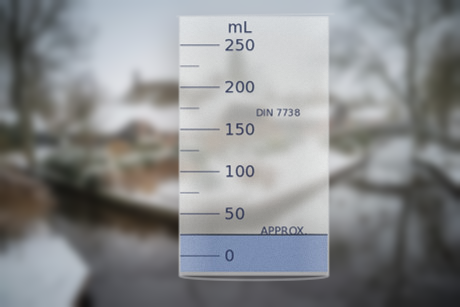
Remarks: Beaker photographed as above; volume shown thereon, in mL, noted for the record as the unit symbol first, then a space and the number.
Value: mL 25
